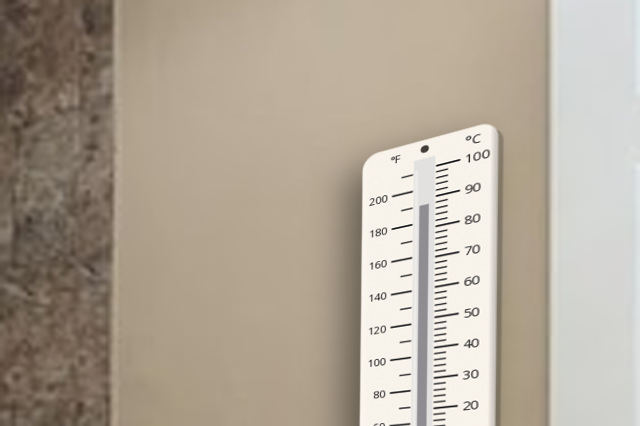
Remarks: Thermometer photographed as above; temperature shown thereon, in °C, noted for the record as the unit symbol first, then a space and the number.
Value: °C 88
